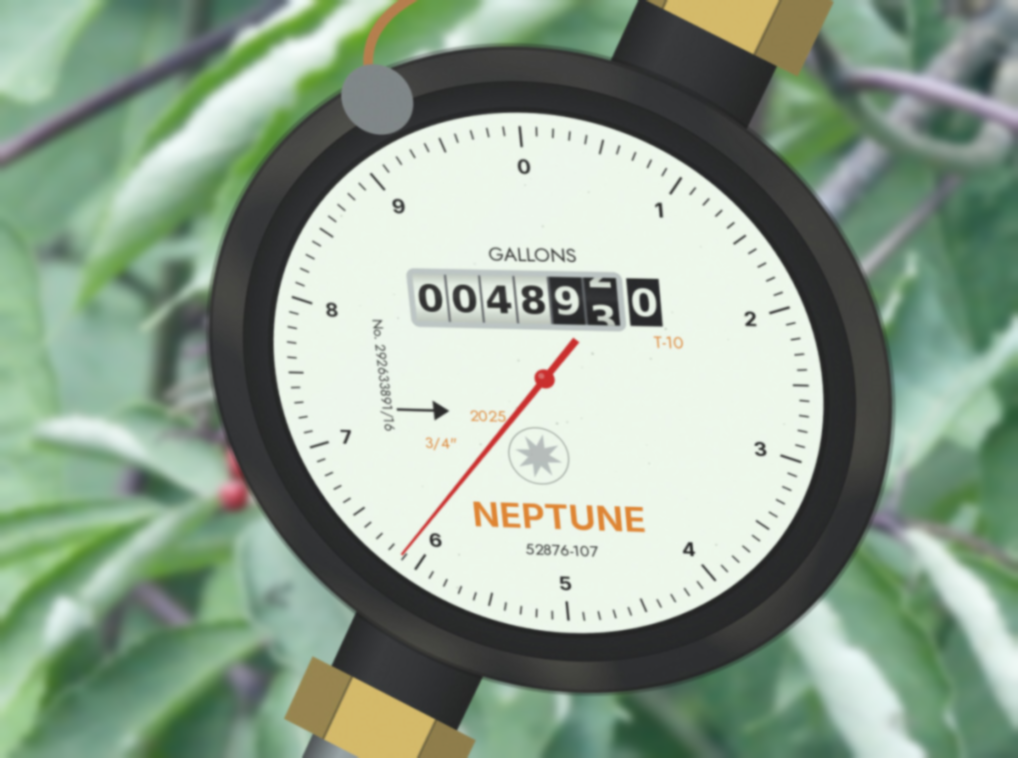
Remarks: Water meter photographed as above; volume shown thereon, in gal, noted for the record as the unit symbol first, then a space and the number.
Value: gal 48926.1
